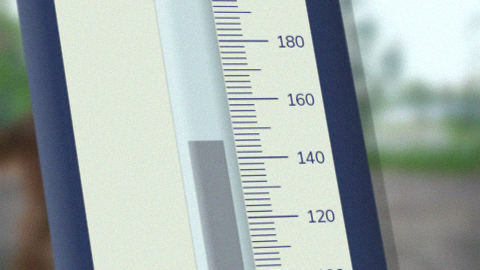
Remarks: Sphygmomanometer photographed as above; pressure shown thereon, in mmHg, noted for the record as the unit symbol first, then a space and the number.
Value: mmHg 146
